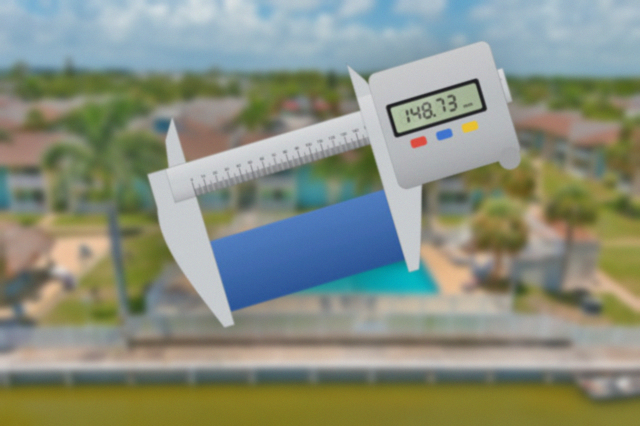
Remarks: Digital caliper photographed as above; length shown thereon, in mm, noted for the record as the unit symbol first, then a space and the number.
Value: mm 148.73
